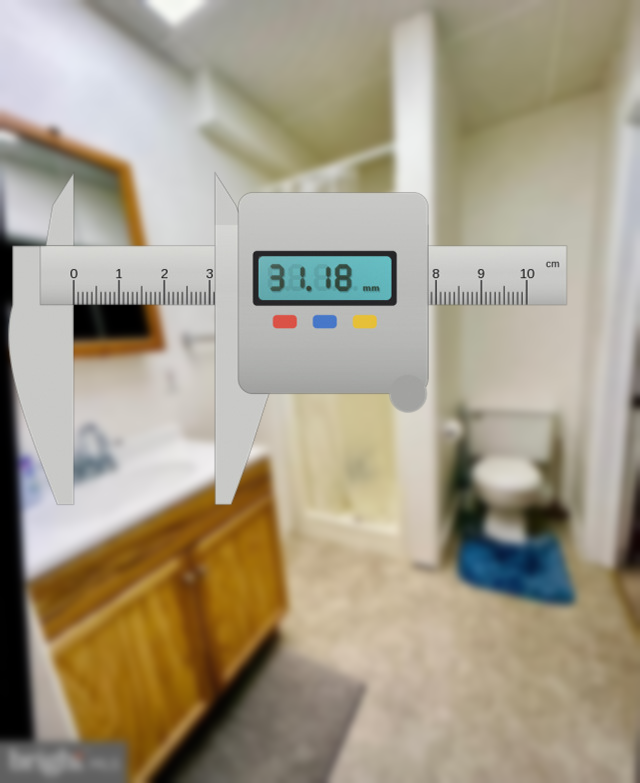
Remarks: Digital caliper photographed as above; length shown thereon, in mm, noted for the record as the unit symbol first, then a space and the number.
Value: mm 31.18
